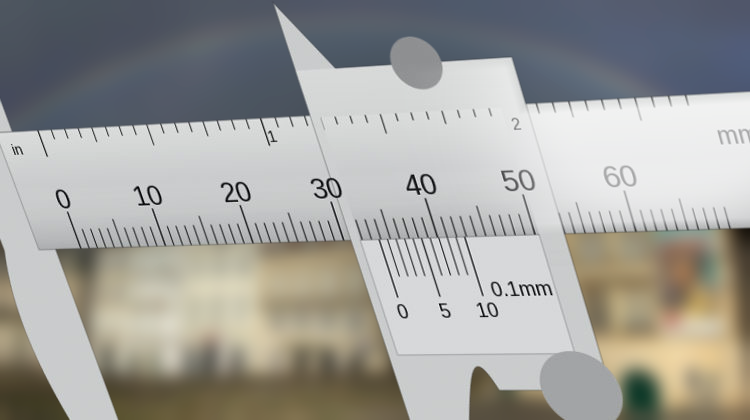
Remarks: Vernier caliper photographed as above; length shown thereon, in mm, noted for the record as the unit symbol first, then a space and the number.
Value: mm 33.8
